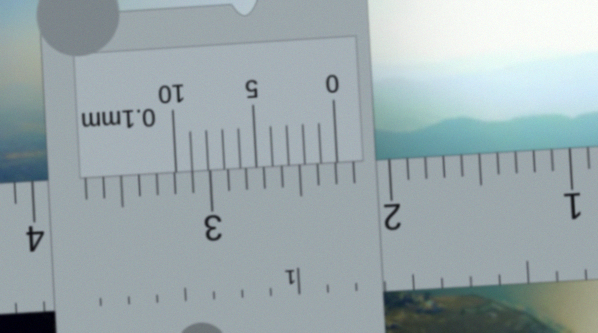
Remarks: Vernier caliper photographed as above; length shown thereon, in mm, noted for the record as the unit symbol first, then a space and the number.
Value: mm 22.9
